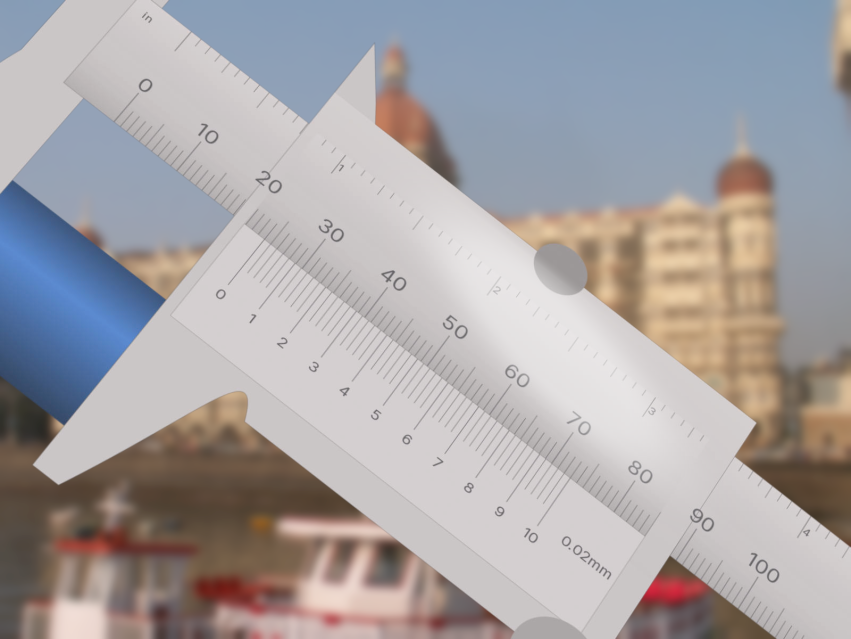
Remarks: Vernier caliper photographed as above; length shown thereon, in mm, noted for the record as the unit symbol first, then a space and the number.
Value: mm 24.0
